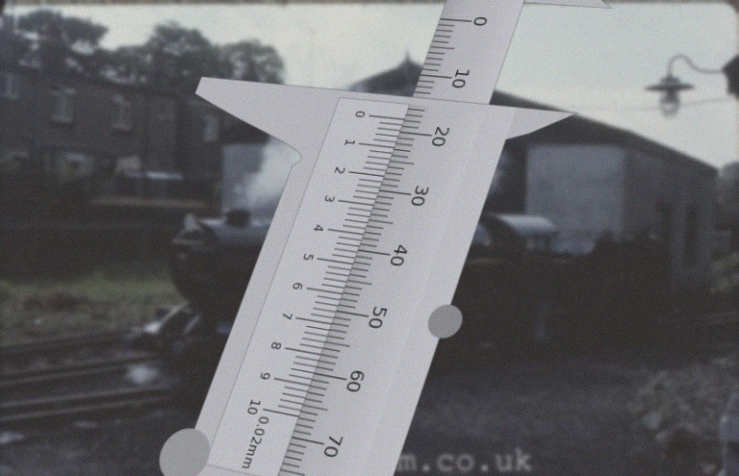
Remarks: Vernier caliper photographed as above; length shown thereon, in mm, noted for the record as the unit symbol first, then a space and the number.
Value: mm 17.8
